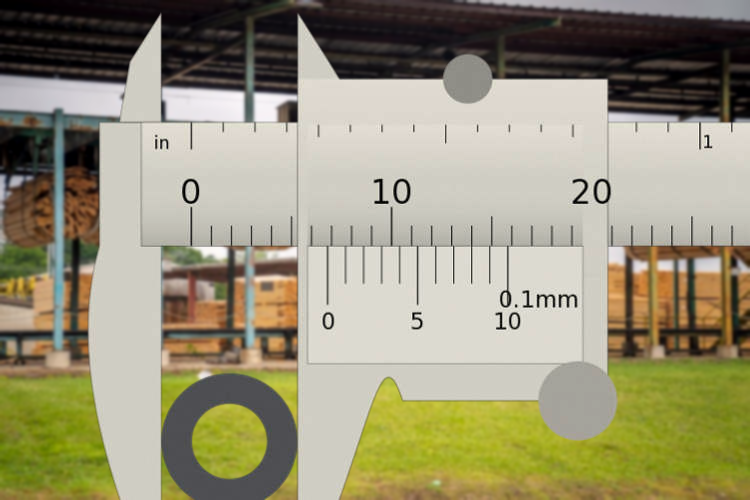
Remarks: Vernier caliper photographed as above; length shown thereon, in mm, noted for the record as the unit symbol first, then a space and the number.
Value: mm 6.8
